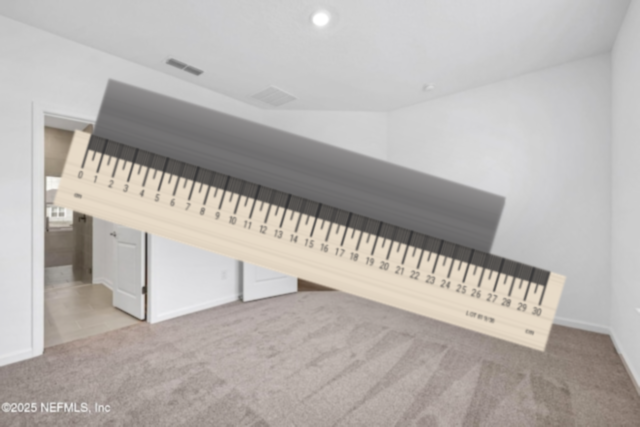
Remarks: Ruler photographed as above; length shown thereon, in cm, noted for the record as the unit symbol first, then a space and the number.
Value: cm 26
